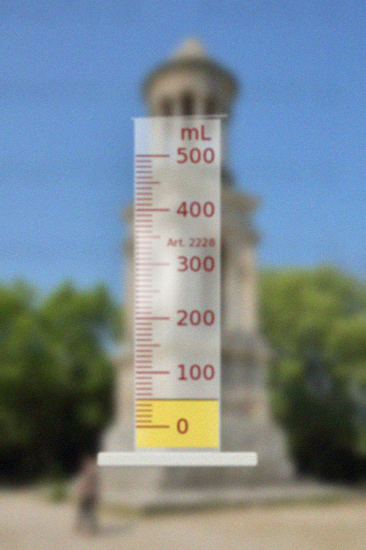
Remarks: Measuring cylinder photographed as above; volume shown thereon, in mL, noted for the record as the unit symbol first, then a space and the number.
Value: mL 50
